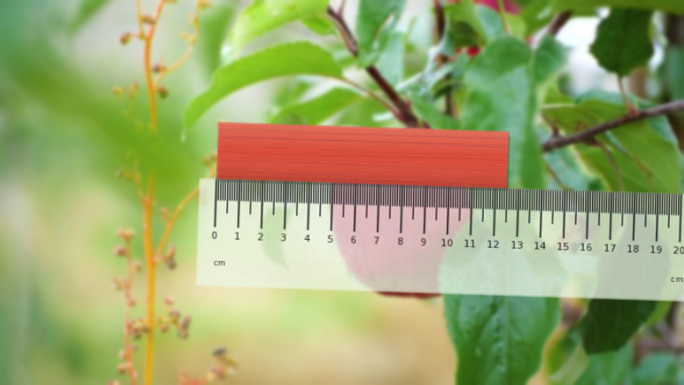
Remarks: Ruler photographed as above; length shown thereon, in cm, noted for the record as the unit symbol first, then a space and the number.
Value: cm 12.5
